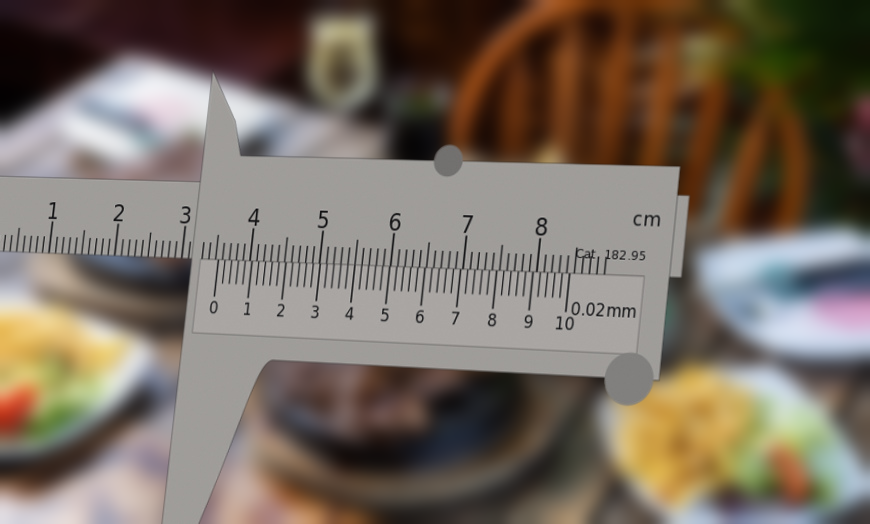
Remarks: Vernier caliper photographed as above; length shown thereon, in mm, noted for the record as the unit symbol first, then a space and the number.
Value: mm 35.4
